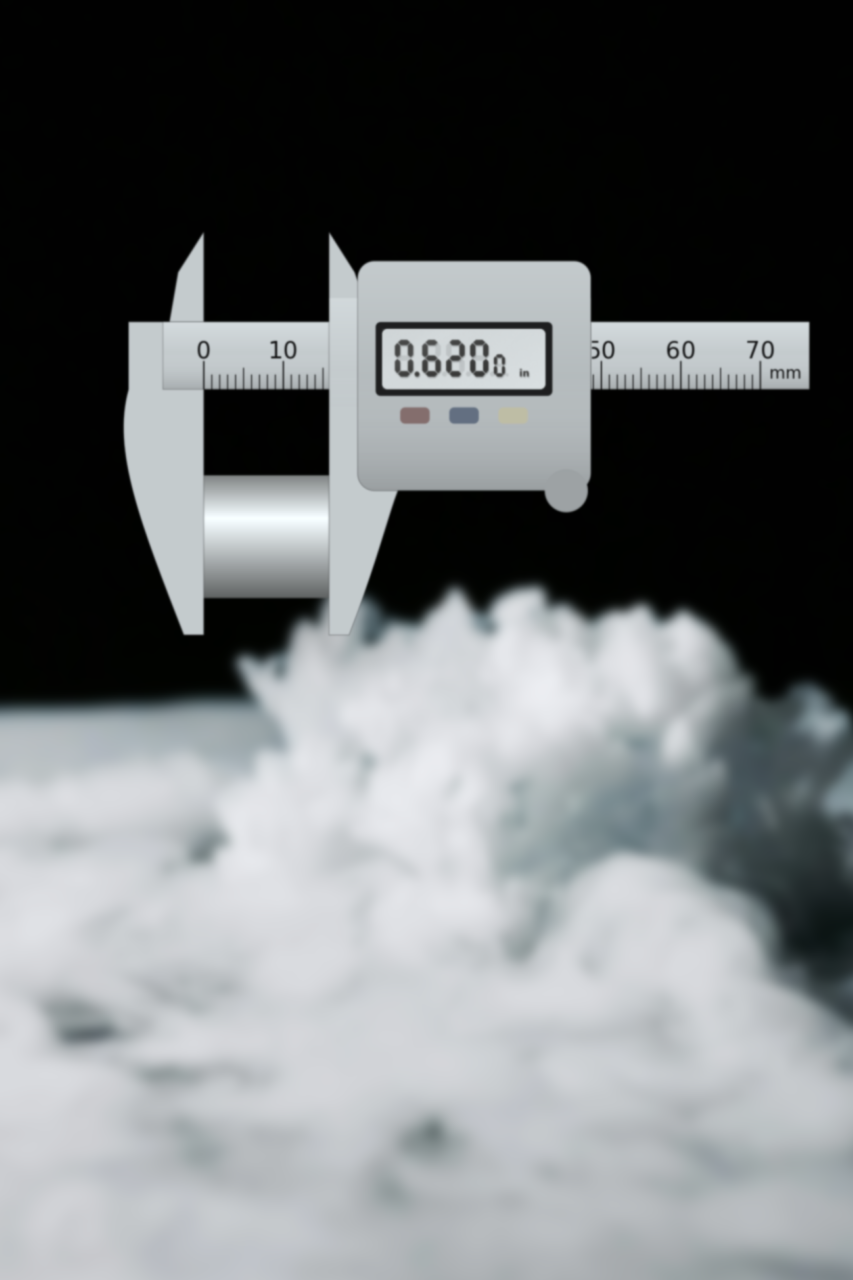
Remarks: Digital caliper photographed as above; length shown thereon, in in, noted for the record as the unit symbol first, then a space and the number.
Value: in 0.6200
